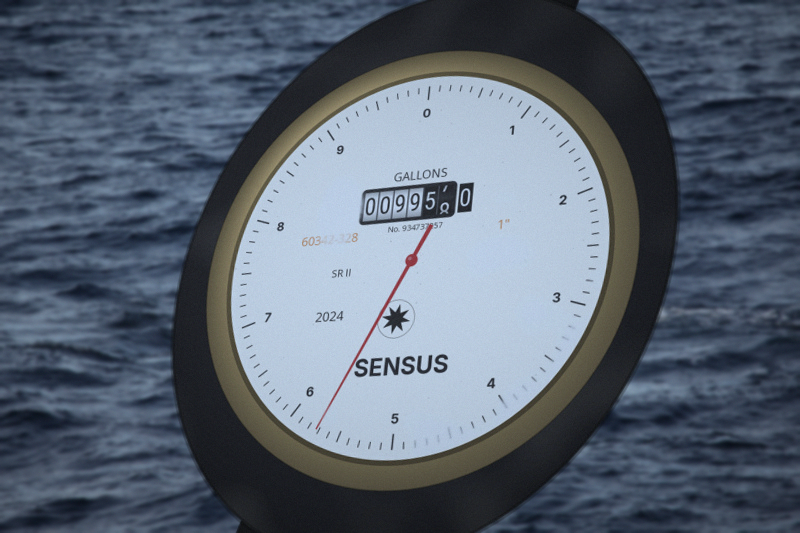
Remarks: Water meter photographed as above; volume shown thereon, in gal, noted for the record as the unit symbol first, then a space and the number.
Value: gal 99575.7
